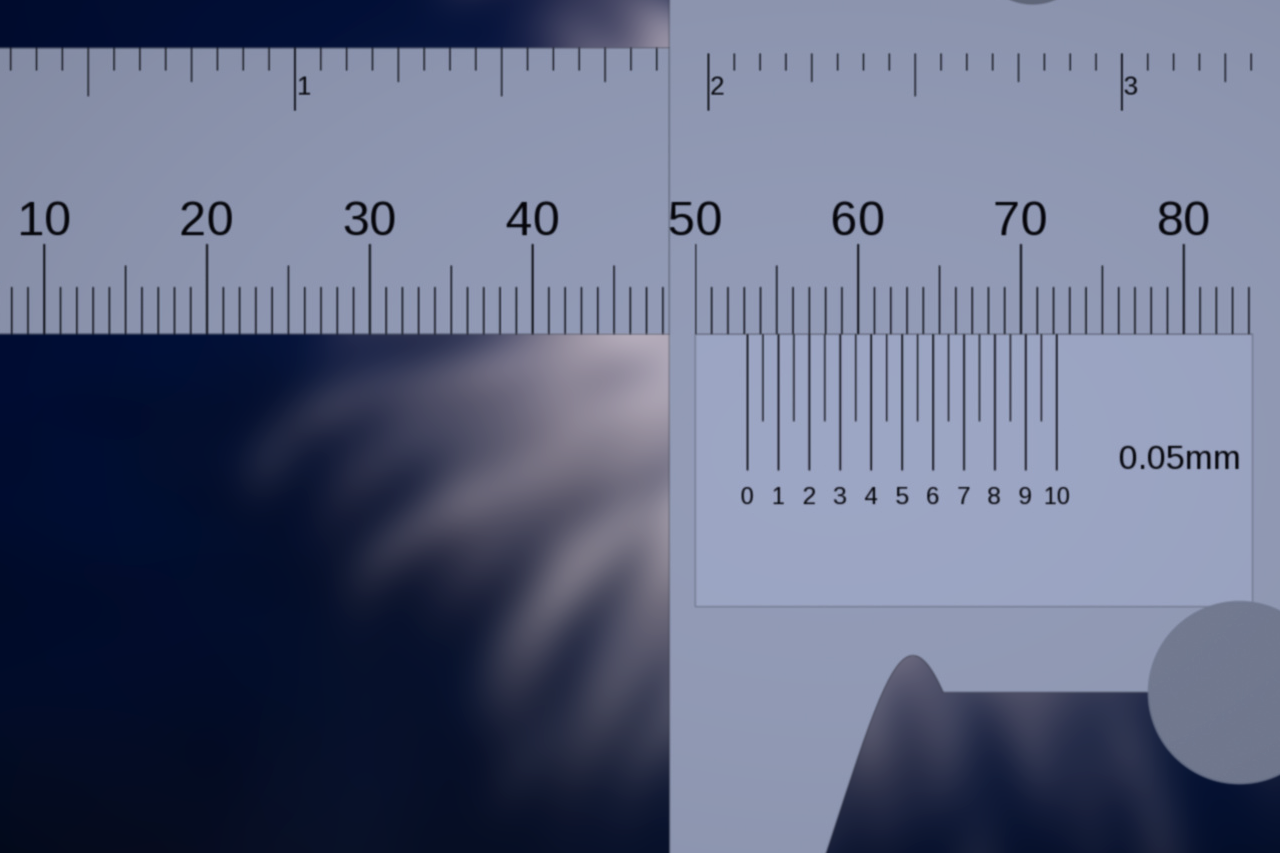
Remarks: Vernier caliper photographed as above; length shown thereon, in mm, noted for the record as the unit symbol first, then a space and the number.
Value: mm 53.2
